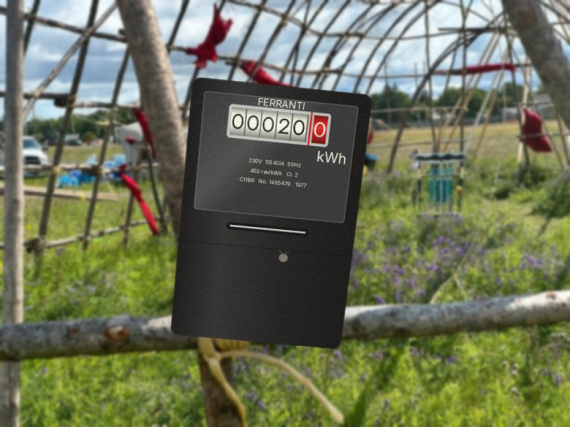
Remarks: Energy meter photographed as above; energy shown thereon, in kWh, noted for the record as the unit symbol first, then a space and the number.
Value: kWh 20.0
